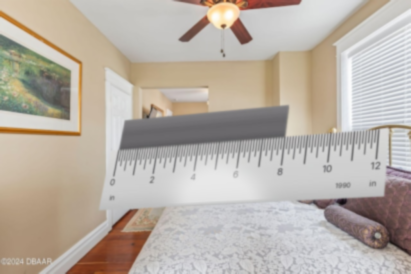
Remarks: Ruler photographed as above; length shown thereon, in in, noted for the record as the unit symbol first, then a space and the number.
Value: in 8
